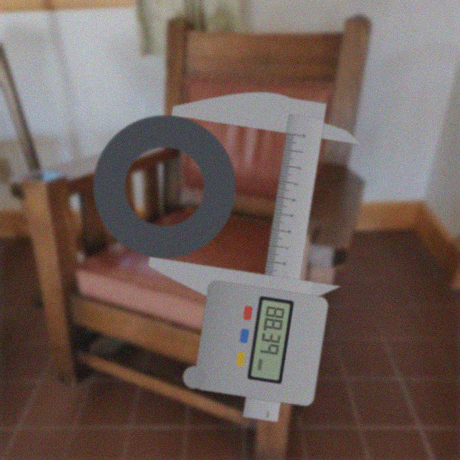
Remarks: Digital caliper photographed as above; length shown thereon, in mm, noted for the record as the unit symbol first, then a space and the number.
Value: mm 88.39
